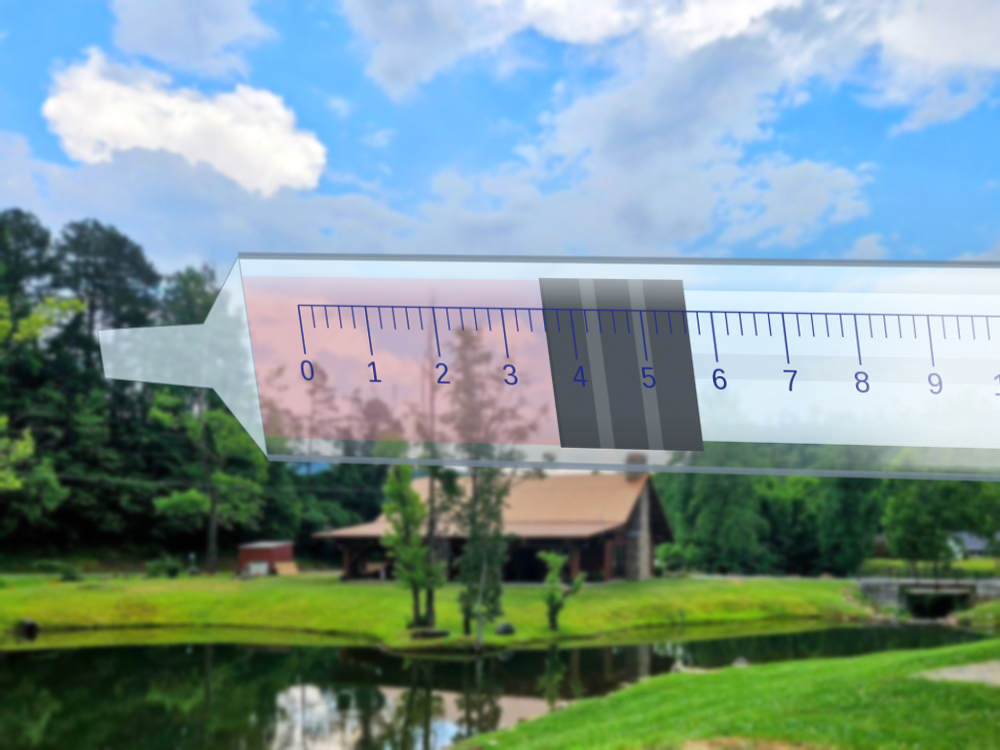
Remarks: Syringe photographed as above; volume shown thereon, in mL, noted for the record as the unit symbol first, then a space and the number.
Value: mL 3.6
